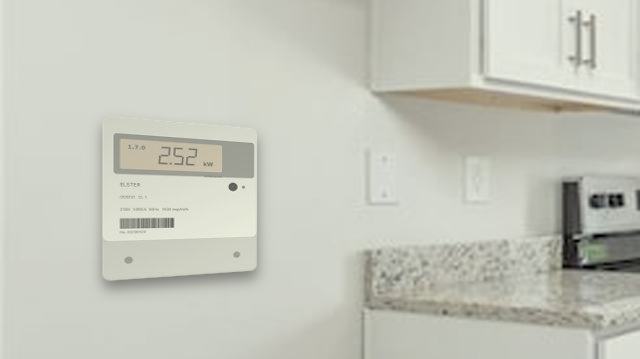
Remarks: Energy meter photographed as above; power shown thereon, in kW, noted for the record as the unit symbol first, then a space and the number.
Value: kW 2.52
